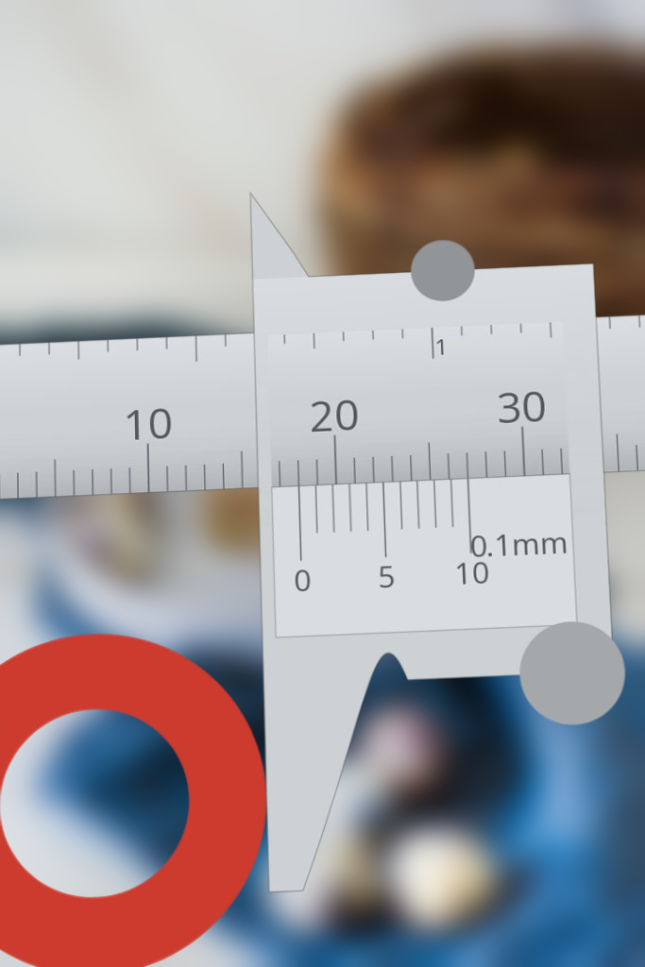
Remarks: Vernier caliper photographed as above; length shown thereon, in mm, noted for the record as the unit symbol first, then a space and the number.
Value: mm 18.0
